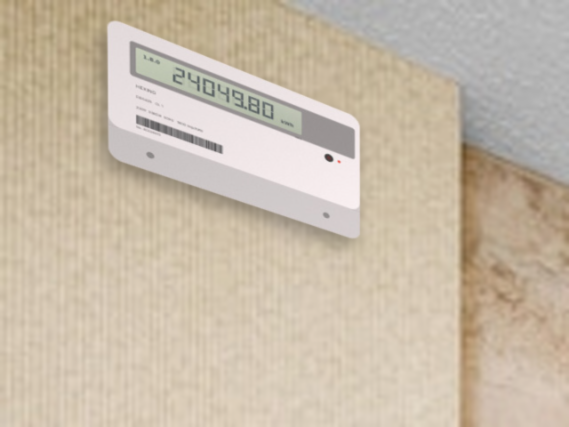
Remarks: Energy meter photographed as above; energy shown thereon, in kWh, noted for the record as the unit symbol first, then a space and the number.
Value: kWh 24049.80
